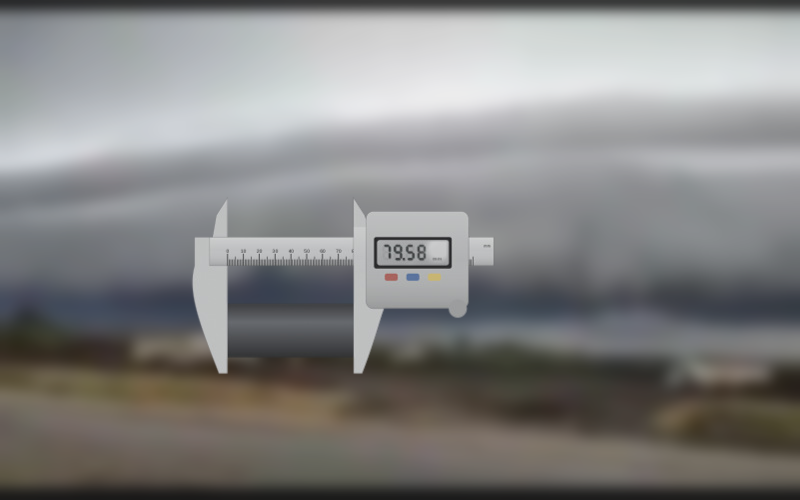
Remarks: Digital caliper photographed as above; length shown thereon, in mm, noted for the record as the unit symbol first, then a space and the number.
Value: mm 79.58
